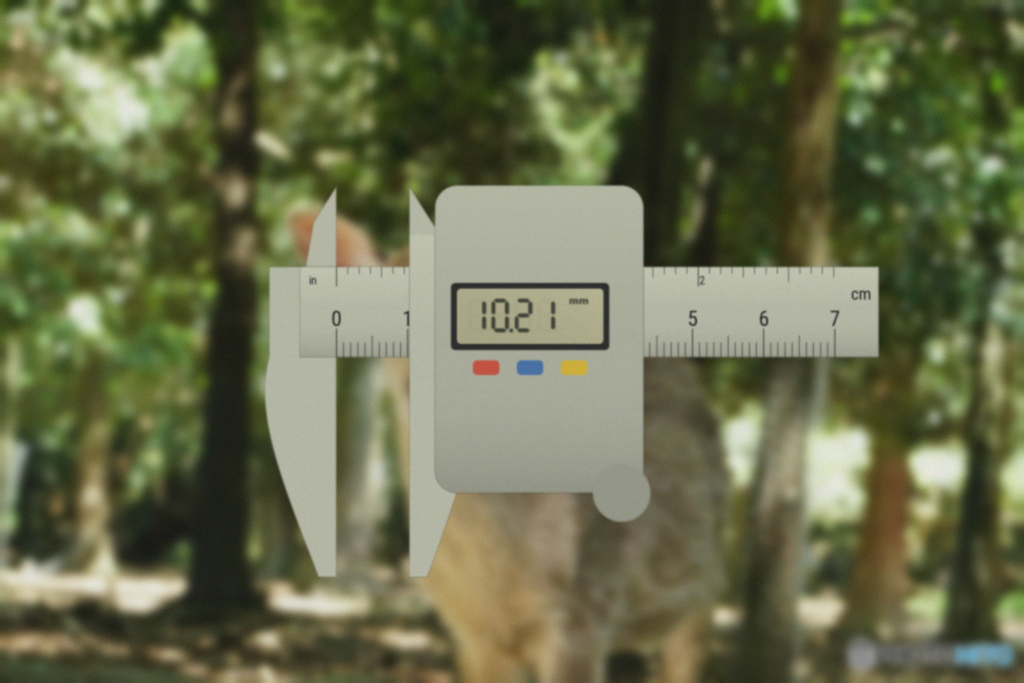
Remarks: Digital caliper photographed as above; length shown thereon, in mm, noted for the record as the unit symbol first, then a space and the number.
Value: mm 10.21
